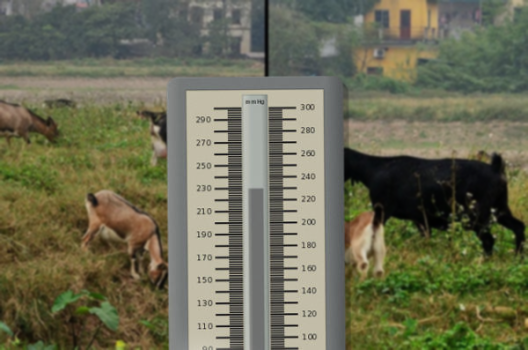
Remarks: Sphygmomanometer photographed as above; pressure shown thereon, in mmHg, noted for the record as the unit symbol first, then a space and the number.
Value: mmHg 230
